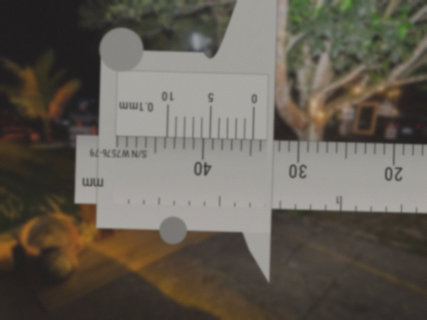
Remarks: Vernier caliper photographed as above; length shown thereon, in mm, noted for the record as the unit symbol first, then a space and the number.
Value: mm 34.8
